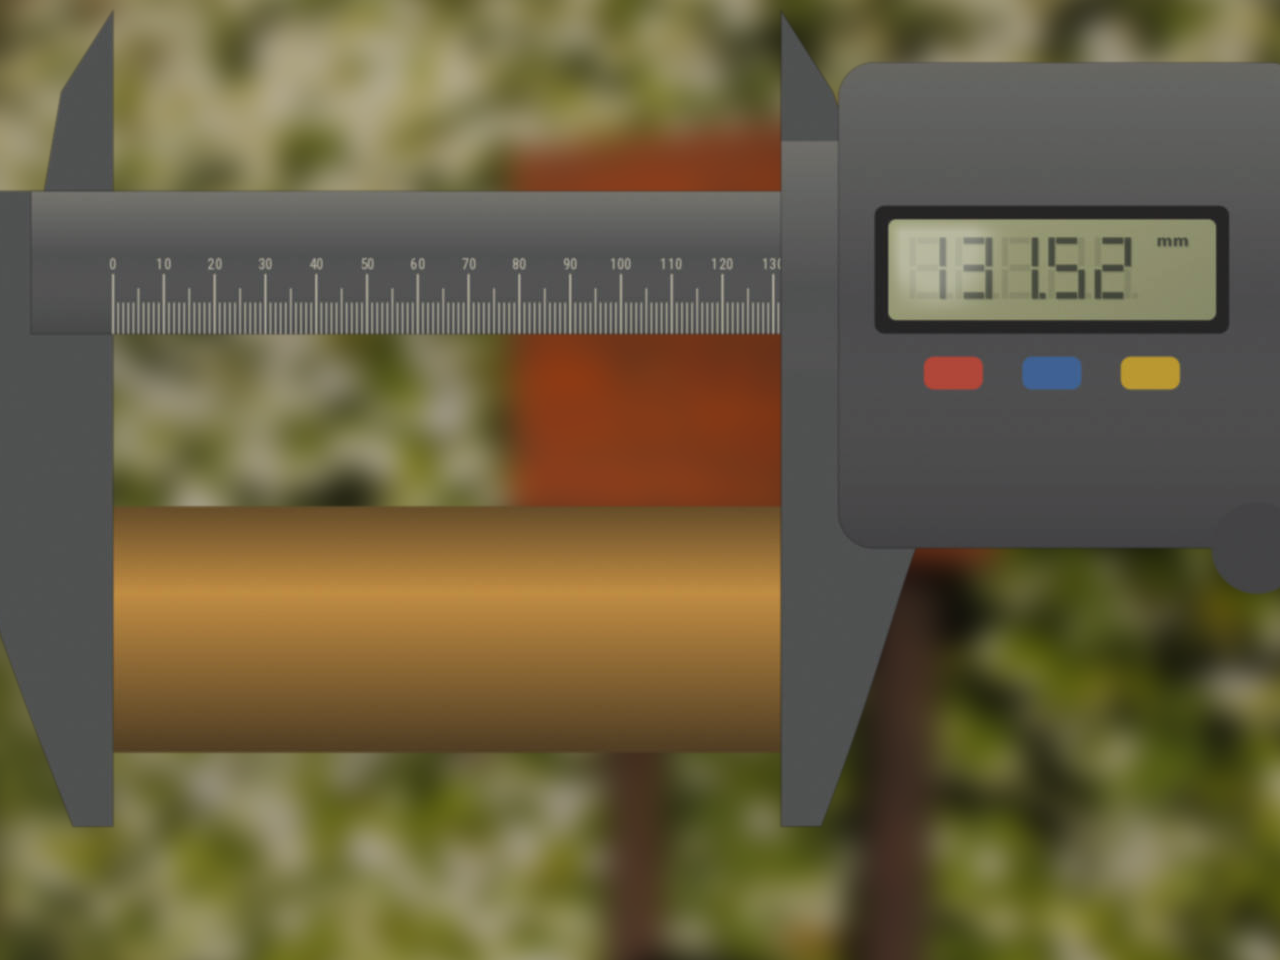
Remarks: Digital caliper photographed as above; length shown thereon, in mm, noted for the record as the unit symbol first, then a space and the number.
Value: mm 131.52
